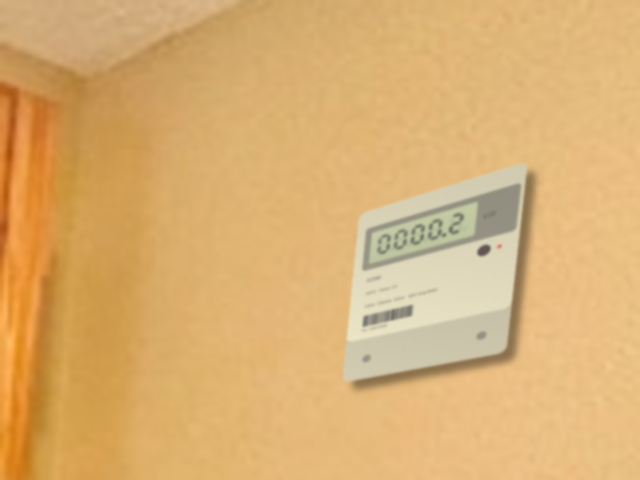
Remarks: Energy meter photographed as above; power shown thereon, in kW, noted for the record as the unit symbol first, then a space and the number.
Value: kW 0.2
